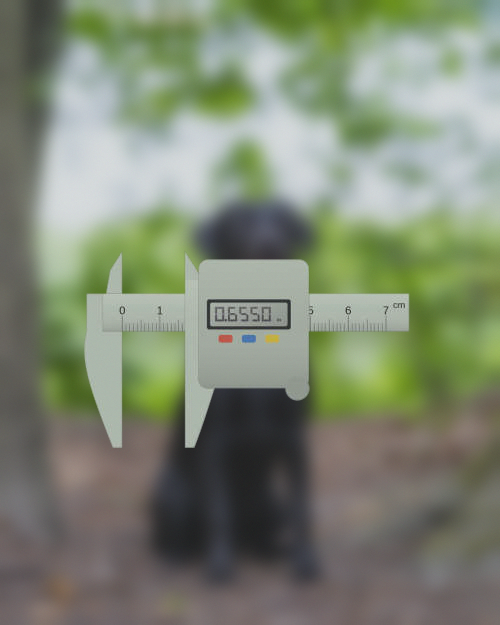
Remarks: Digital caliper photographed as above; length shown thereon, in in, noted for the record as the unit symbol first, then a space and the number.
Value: in 0.6550
